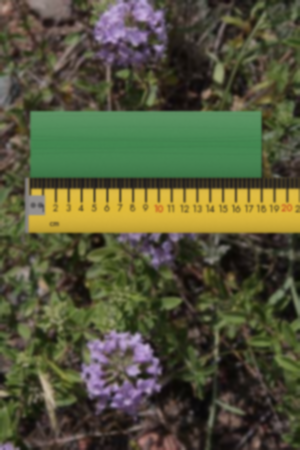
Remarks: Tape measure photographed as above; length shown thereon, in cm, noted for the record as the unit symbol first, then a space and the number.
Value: cm 18
